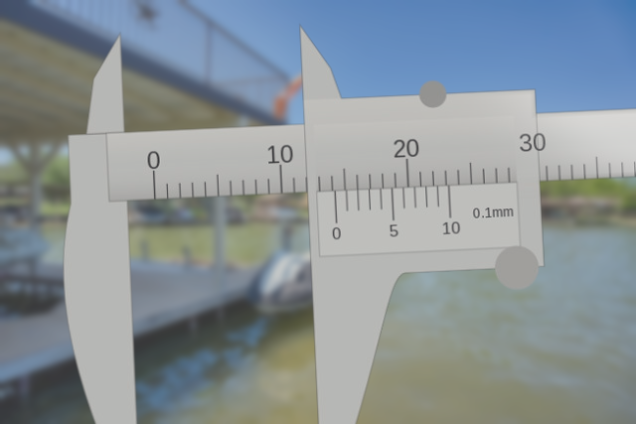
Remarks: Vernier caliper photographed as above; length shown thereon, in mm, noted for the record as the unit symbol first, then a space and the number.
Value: mm 14.2
